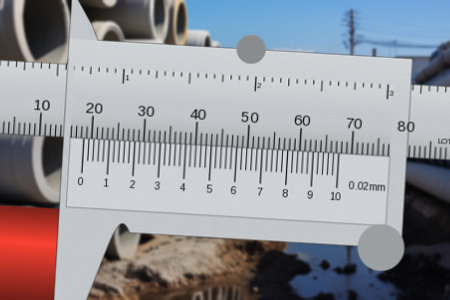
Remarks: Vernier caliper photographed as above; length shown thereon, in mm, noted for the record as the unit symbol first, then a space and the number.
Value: mm 18.5
